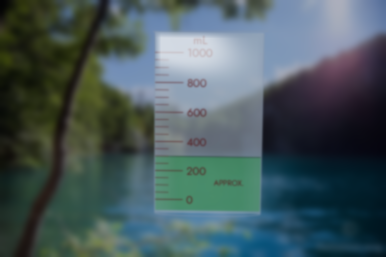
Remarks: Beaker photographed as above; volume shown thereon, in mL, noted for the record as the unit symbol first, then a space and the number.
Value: mL 300
